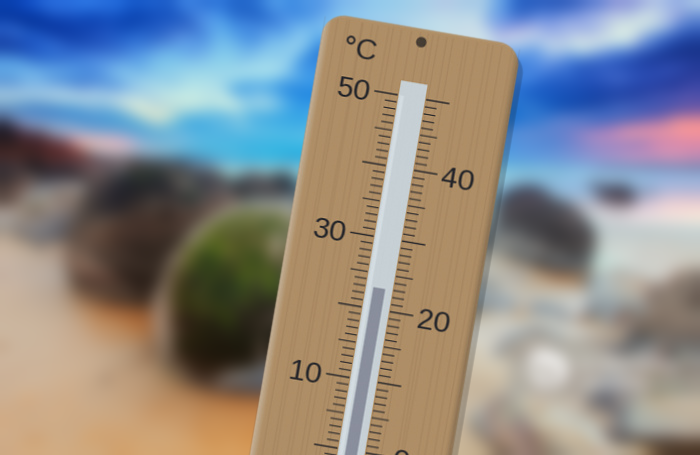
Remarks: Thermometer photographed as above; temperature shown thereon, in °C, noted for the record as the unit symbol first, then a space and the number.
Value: °C 23
